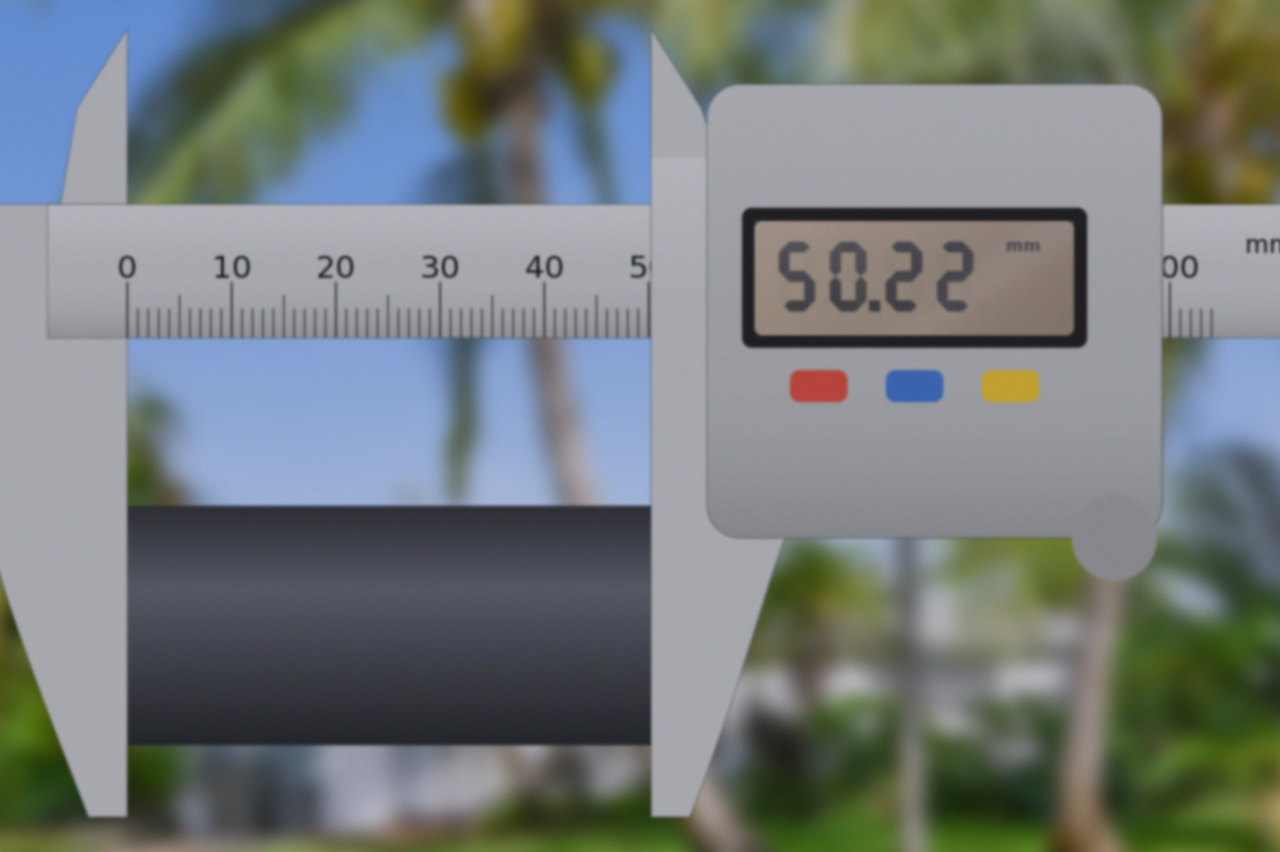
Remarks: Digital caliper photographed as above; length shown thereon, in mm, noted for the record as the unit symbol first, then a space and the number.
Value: mm 50.22
